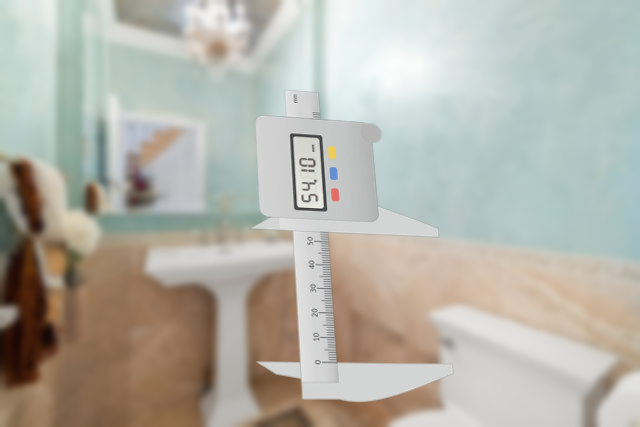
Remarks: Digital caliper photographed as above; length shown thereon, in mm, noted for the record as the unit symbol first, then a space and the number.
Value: mm 54.10
